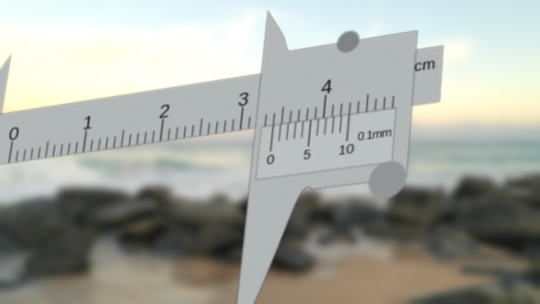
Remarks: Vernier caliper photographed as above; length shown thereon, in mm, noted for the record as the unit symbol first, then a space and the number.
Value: mm 34.0
